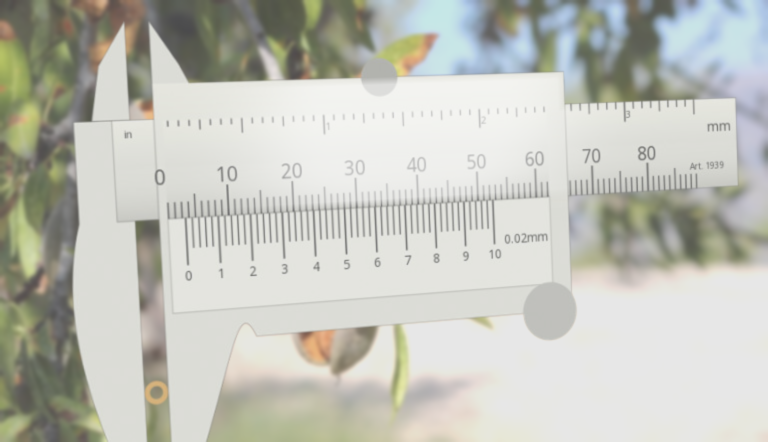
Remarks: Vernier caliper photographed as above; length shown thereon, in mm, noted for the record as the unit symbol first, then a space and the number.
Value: mm 3.5
